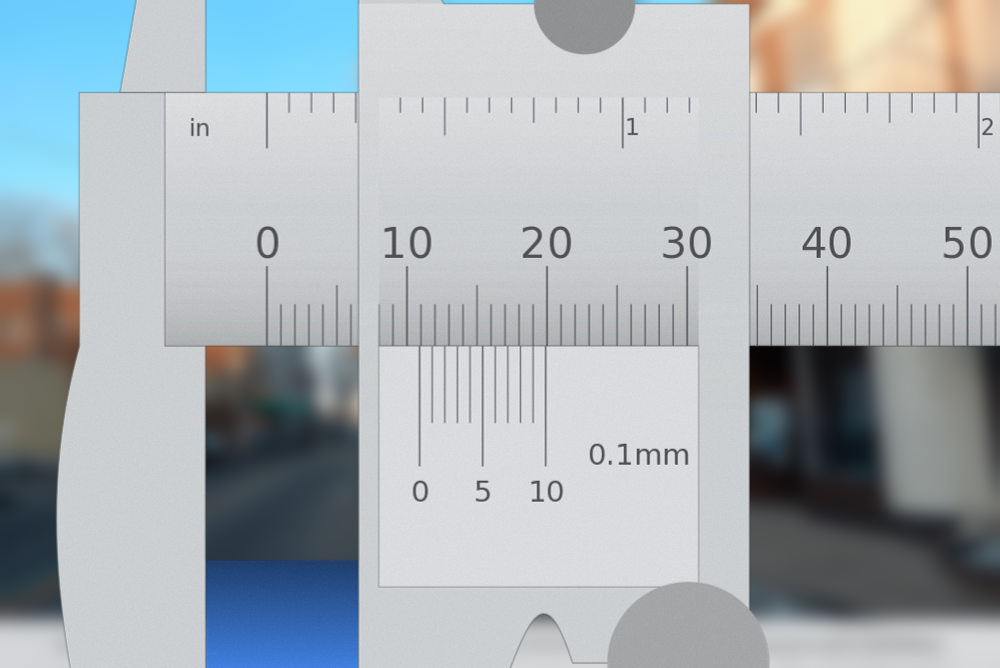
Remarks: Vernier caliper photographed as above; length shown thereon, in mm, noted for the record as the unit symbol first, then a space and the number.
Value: mm 10.9
